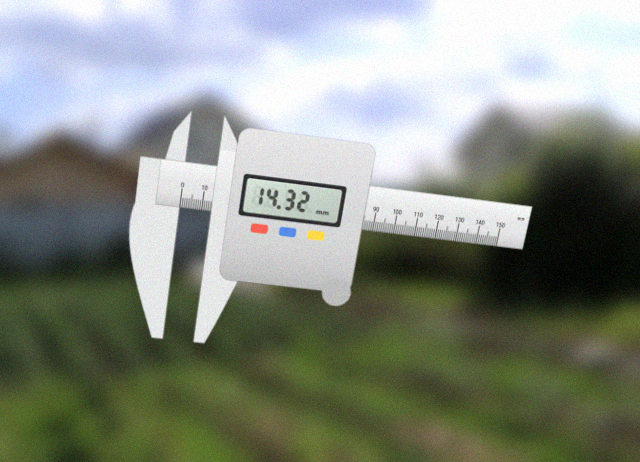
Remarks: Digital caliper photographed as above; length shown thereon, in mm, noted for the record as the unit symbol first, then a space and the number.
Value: mm 14.32
